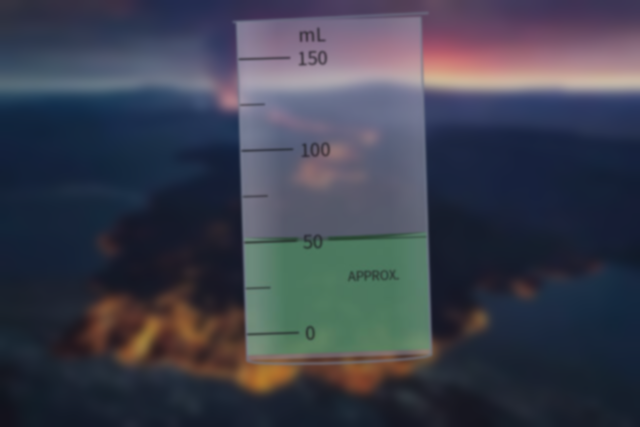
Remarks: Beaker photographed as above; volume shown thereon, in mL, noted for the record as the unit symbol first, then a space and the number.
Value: mL 50
